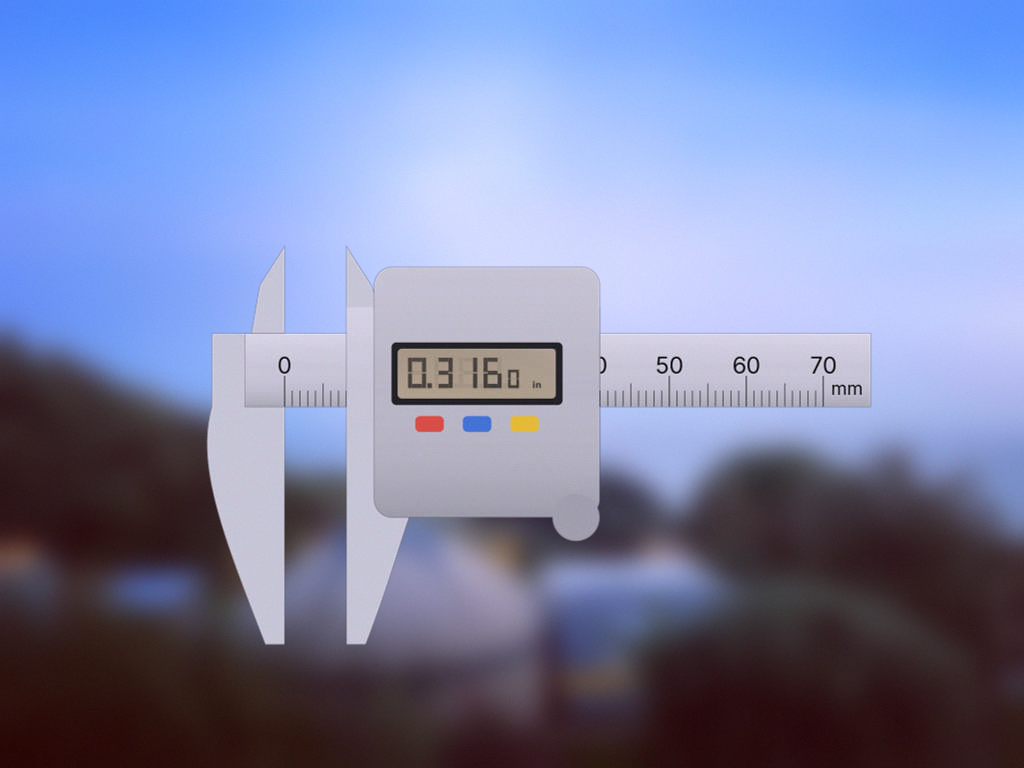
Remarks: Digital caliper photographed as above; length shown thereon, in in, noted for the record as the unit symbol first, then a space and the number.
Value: in 0.3160
